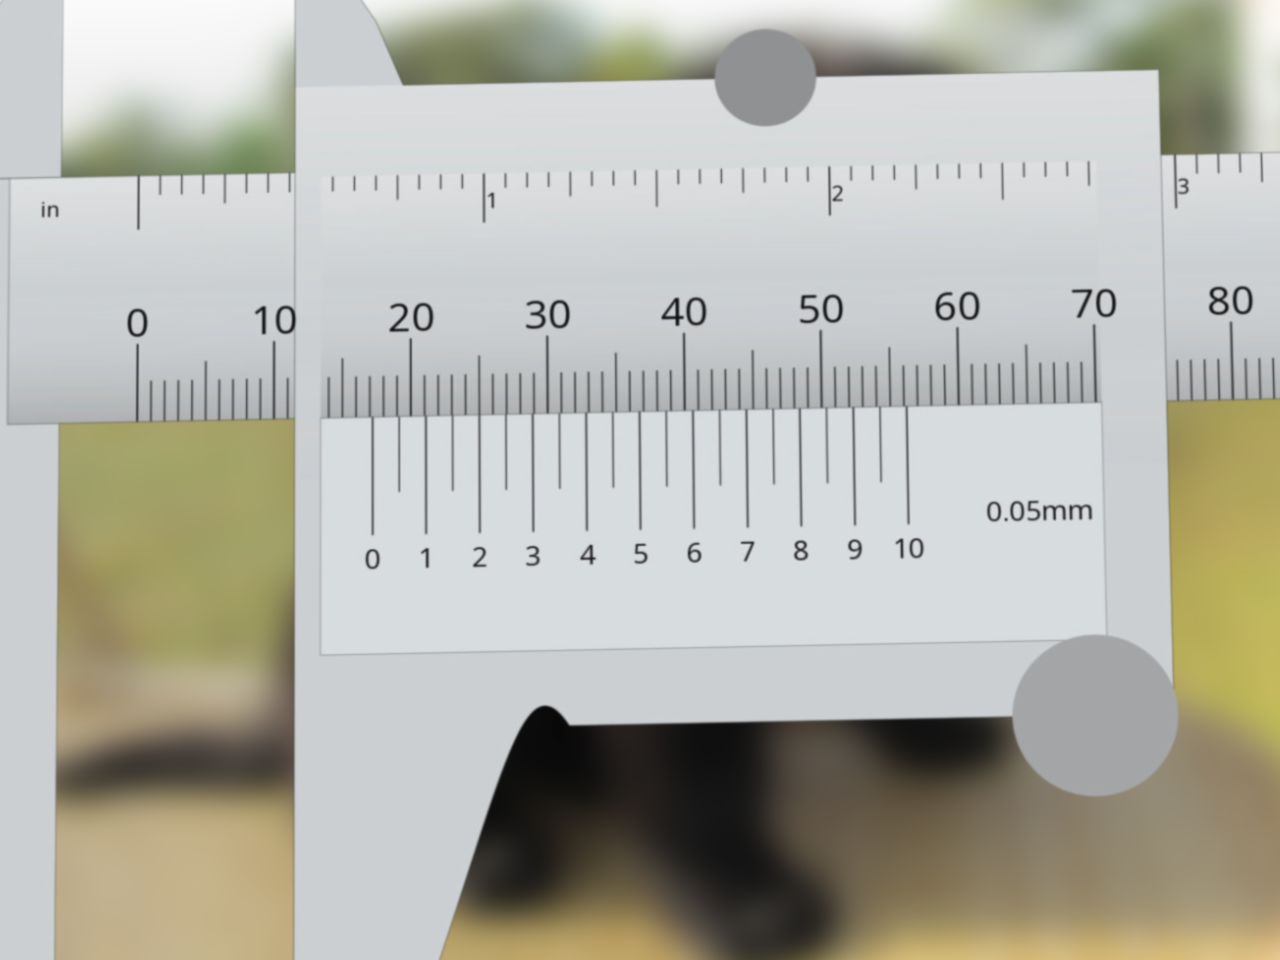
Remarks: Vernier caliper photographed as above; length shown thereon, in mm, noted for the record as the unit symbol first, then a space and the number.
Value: mm 17.2
